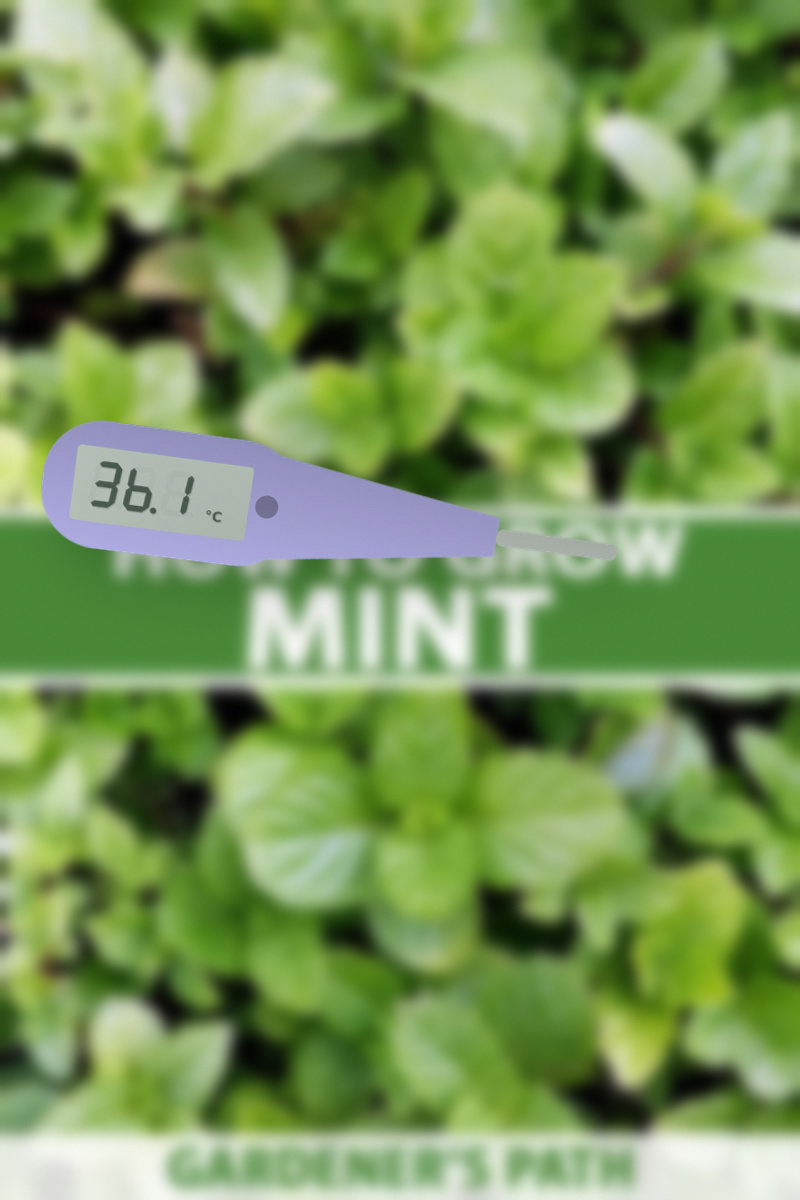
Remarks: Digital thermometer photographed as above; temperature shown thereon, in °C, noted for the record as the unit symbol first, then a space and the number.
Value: °C 36.1
